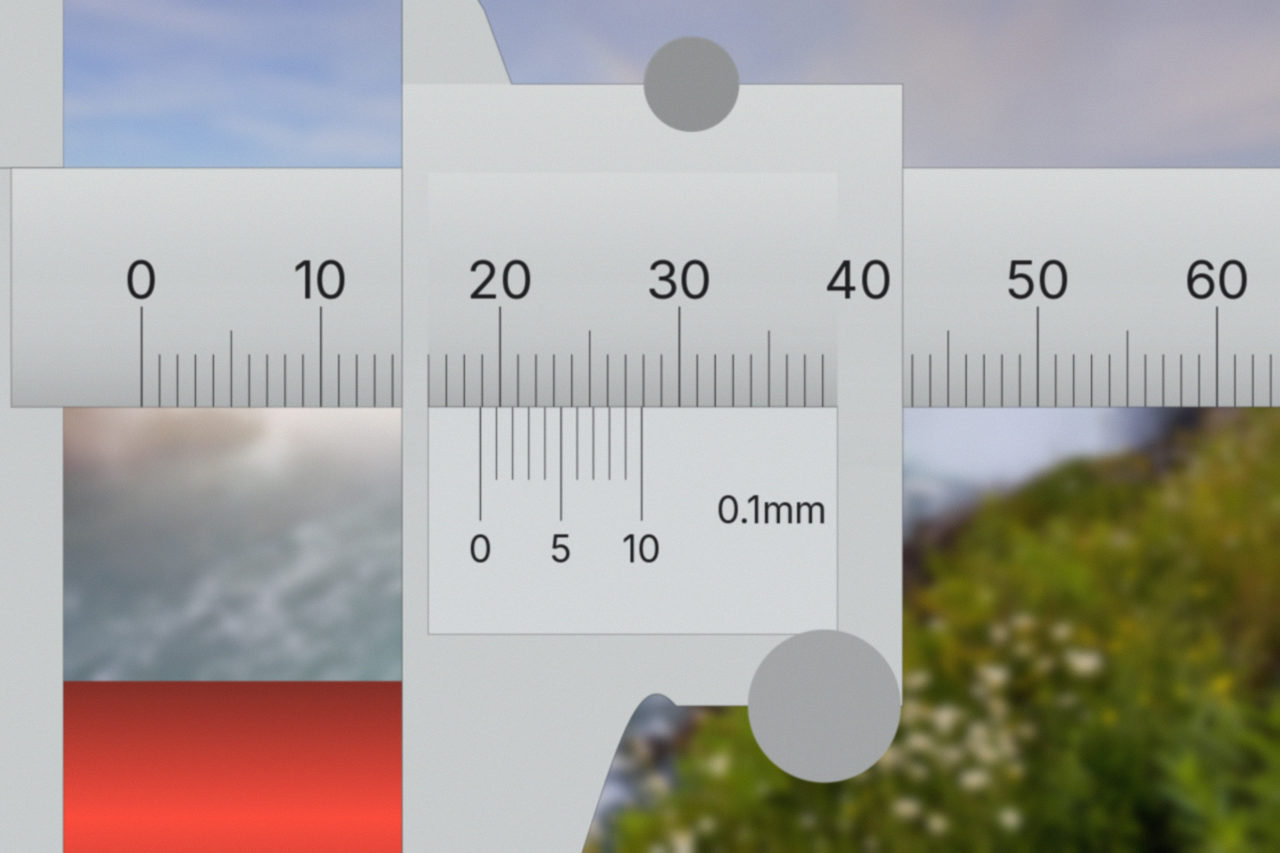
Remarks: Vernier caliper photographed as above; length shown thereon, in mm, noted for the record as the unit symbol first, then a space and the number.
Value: mm 18.9
